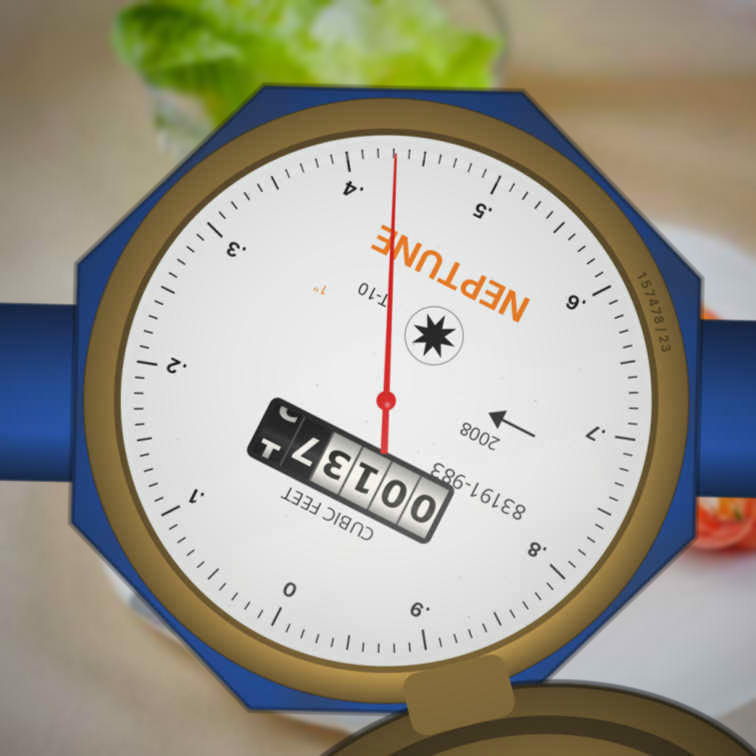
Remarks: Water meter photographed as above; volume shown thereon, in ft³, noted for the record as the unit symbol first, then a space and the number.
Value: ft³ 1371.43
